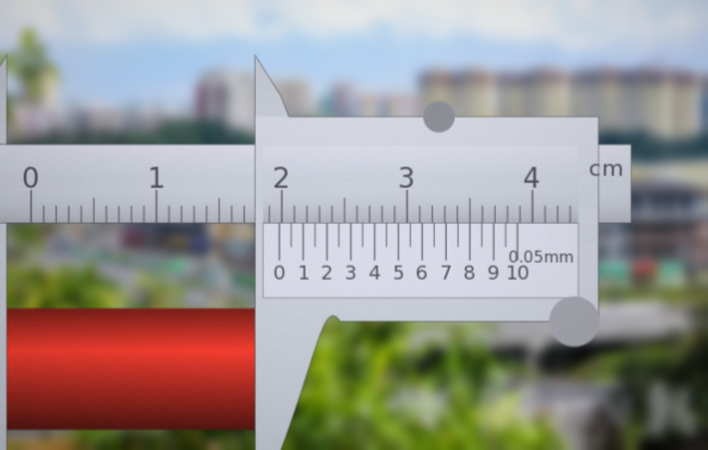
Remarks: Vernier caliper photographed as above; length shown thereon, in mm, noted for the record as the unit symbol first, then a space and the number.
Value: mm 19.8
